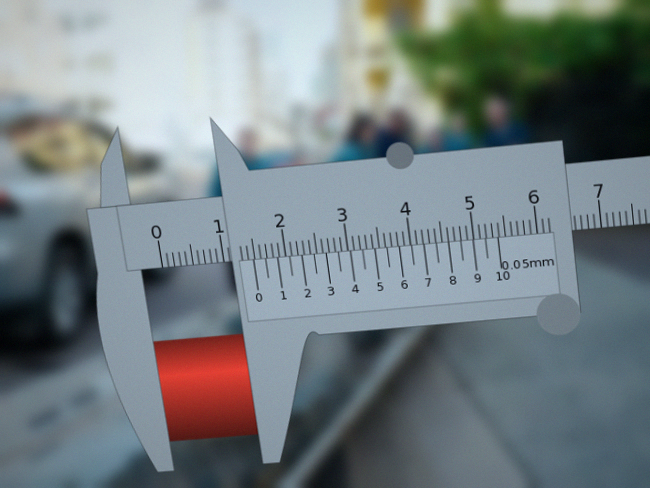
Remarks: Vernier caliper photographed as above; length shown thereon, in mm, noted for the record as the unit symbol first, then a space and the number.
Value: mm 14.8
